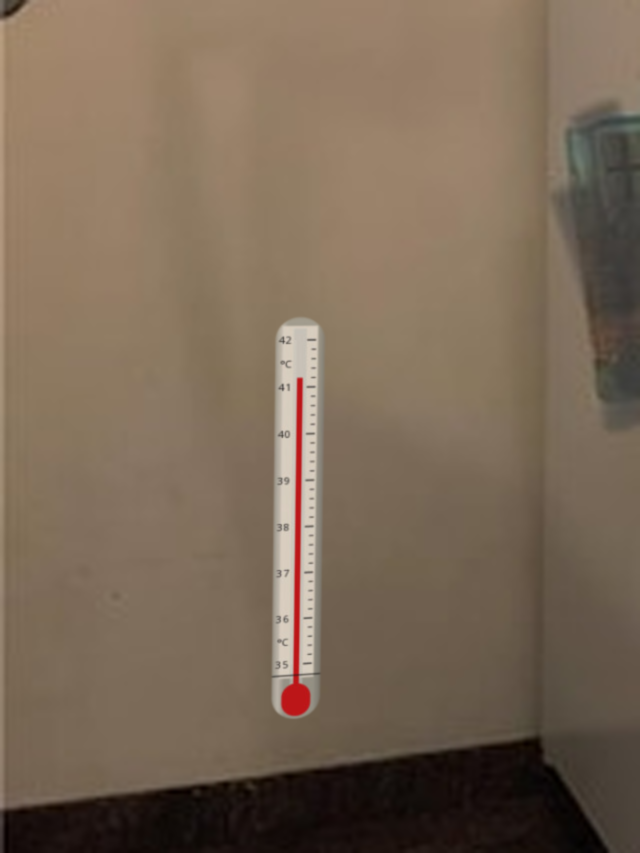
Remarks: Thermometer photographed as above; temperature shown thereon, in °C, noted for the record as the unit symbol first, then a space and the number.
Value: °C 41.2
